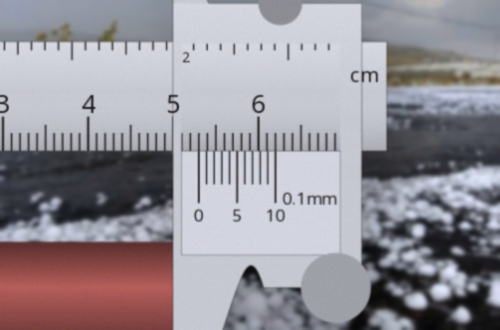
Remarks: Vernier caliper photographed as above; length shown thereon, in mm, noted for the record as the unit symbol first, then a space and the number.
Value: mm 53.0
